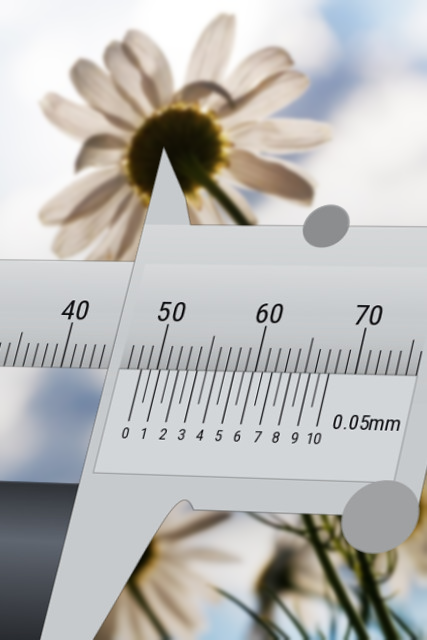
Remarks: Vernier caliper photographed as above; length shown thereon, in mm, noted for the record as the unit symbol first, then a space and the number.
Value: mm 48.4
